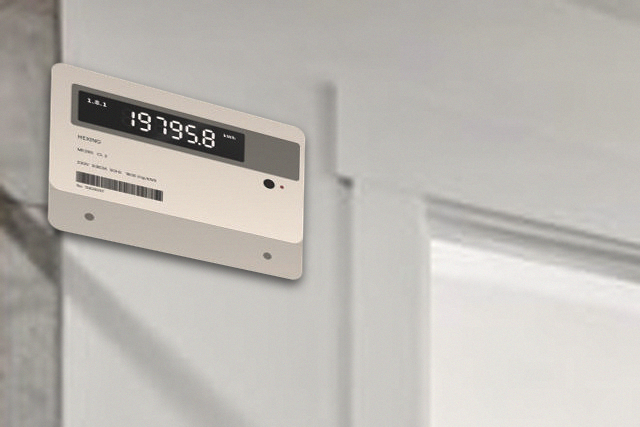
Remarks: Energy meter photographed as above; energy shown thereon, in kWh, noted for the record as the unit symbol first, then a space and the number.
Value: kWh 19795.8
